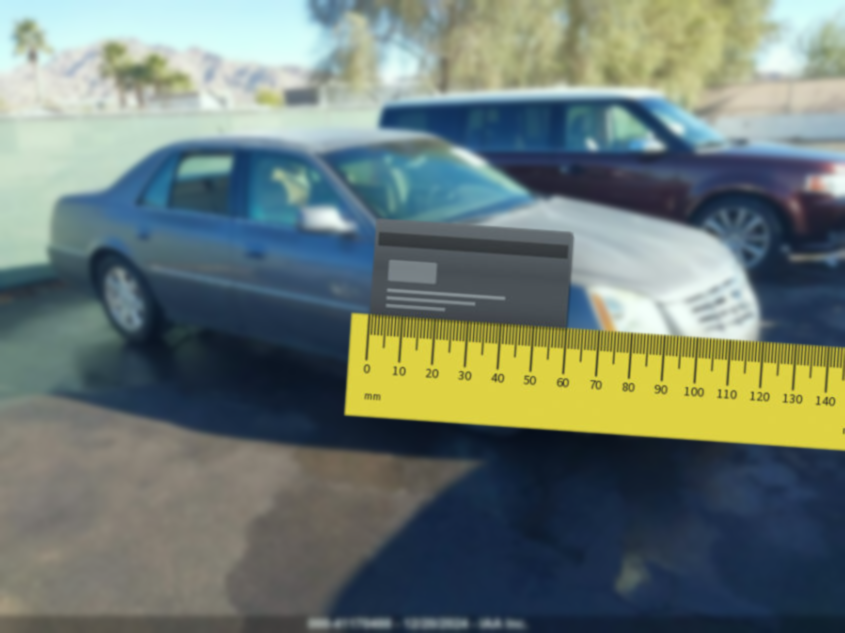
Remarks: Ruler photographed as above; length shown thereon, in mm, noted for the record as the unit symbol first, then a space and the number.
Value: mm 60
